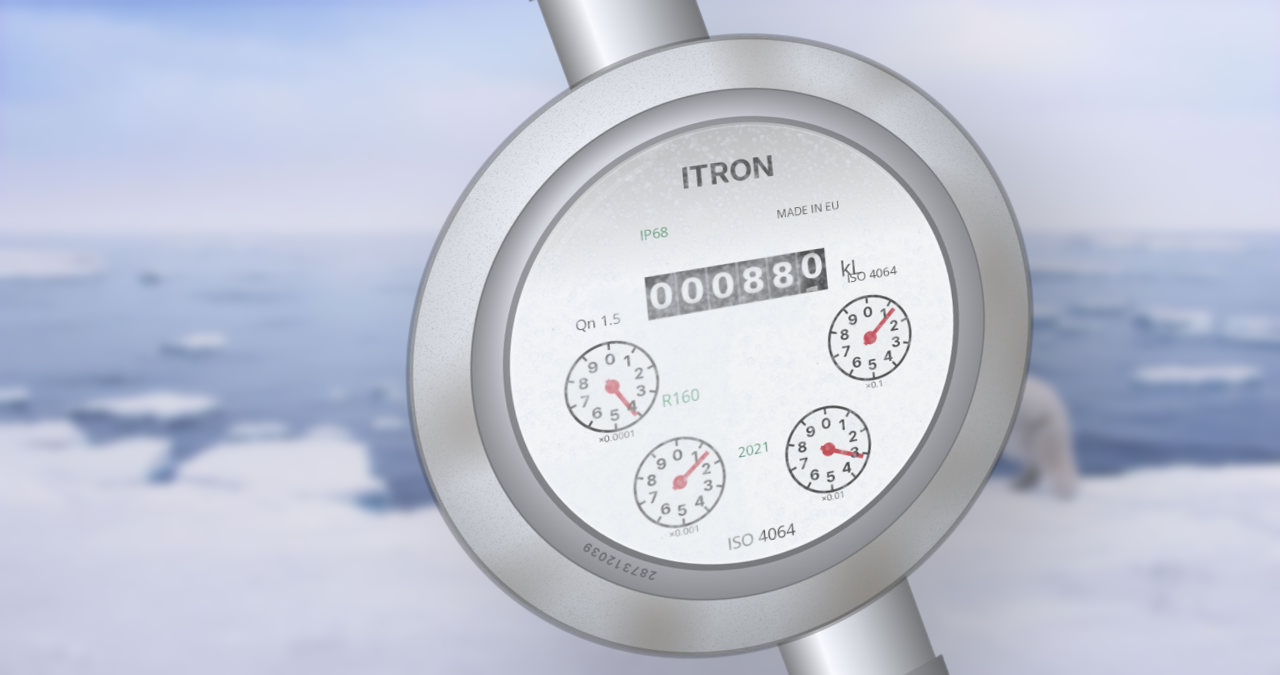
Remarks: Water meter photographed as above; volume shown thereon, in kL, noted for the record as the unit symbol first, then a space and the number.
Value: kL 880.1314
